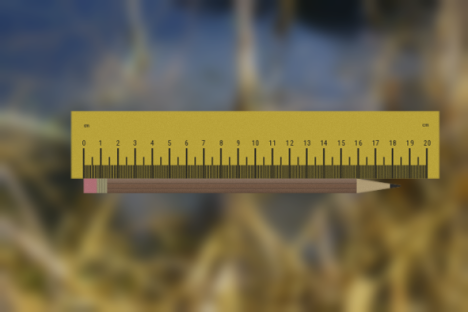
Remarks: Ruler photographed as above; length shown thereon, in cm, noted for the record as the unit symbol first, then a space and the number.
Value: cm 18.5
